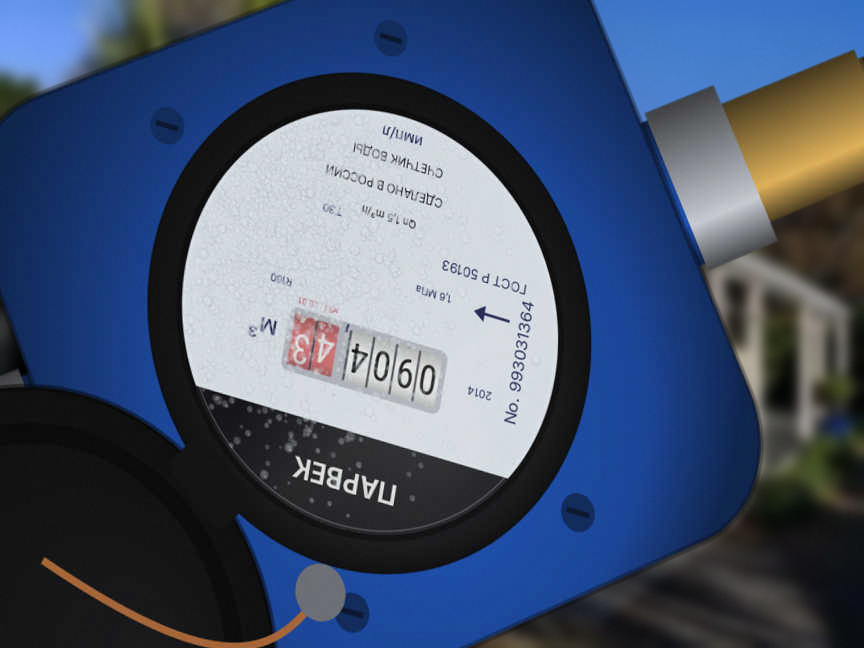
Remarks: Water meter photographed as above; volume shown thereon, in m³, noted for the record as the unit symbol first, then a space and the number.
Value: m³ 904.43
